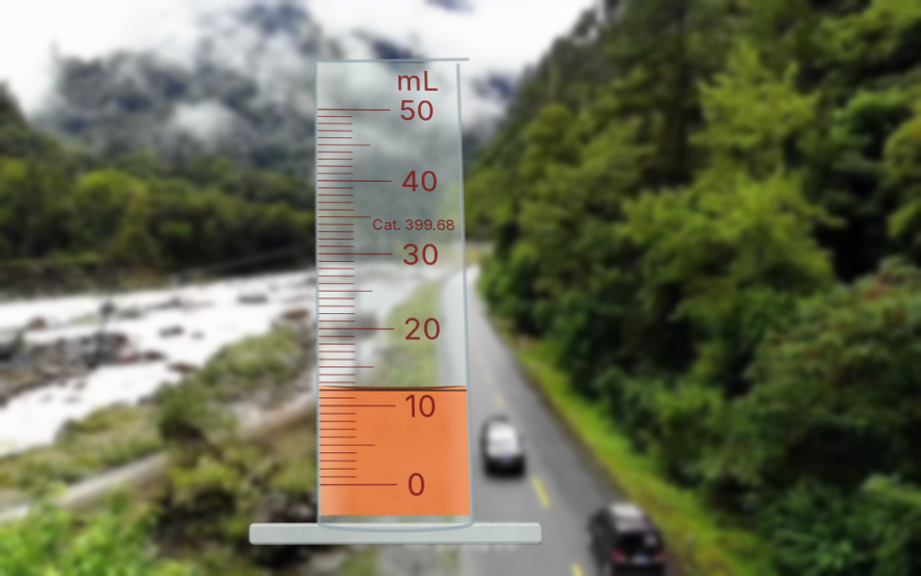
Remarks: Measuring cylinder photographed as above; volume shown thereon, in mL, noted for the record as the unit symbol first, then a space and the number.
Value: mL 12
